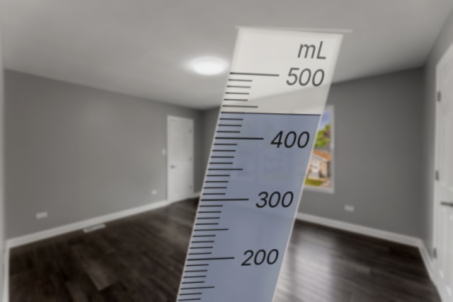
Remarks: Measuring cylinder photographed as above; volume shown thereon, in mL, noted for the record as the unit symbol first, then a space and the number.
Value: mL 440
